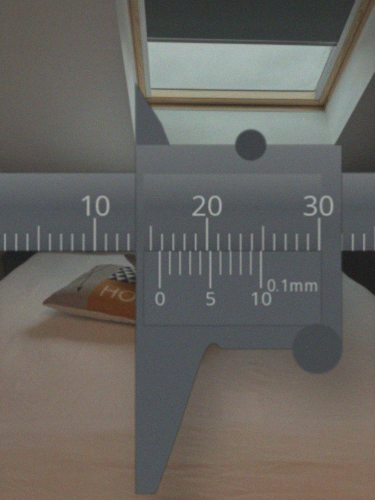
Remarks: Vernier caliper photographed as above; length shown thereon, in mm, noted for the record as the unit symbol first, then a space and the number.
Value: mm 15.8
